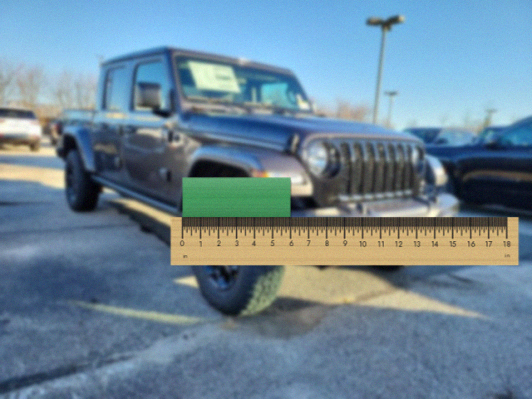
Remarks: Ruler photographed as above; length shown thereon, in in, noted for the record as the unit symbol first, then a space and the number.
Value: in 6
